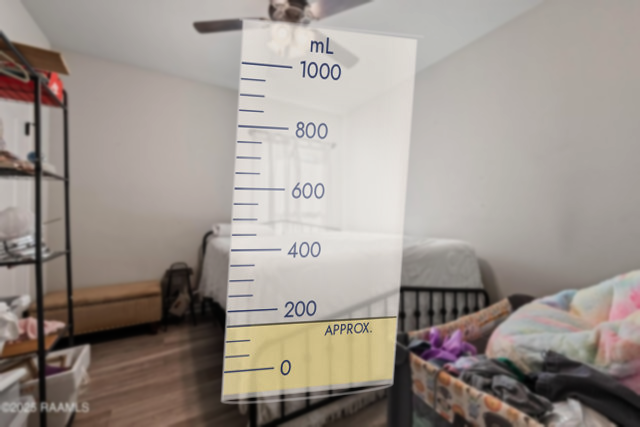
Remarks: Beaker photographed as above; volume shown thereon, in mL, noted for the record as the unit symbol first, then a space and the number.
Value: mL 150
